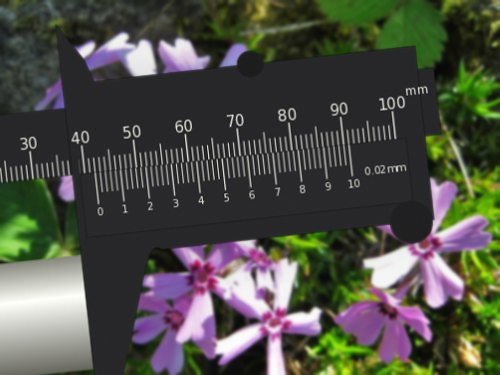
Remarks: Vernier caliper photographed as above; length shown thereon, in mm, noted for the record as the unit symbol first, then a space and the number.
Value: mm 42.0
